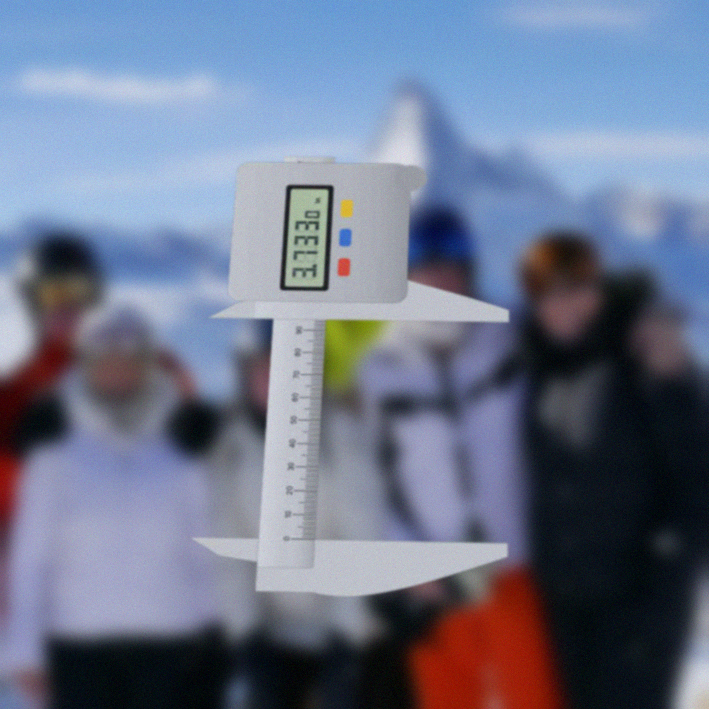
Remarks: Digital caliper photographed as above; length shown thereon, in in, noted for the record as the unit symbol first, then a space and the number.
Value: in 3.7330
